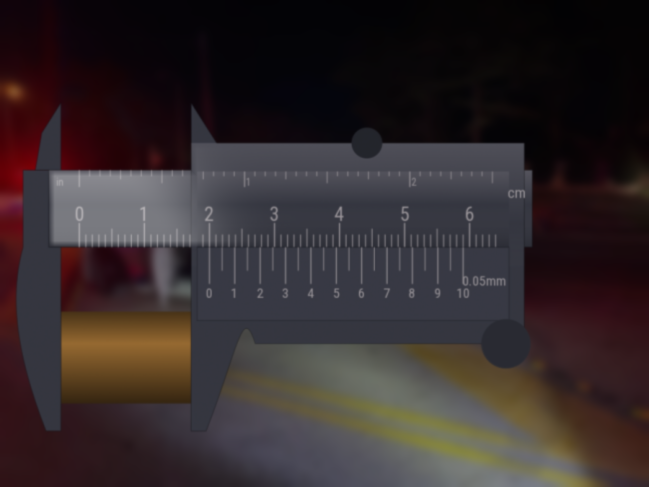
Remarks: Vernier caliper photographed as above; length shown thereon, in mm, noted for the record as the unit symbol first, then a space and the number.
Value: mm 20.0
